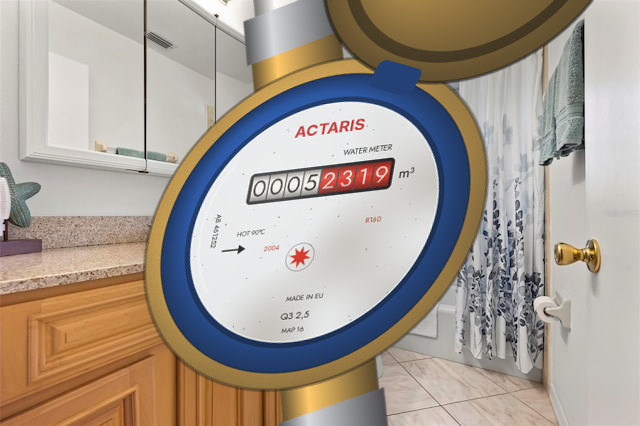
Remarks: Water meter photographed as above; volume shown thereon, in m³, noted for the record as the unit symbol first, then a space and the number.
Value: m³ 5.2319
